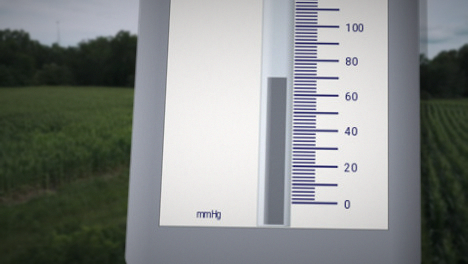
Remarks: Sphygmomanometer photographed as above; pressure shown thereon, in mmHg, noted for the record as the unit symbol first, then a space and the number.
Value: mmHg 70
